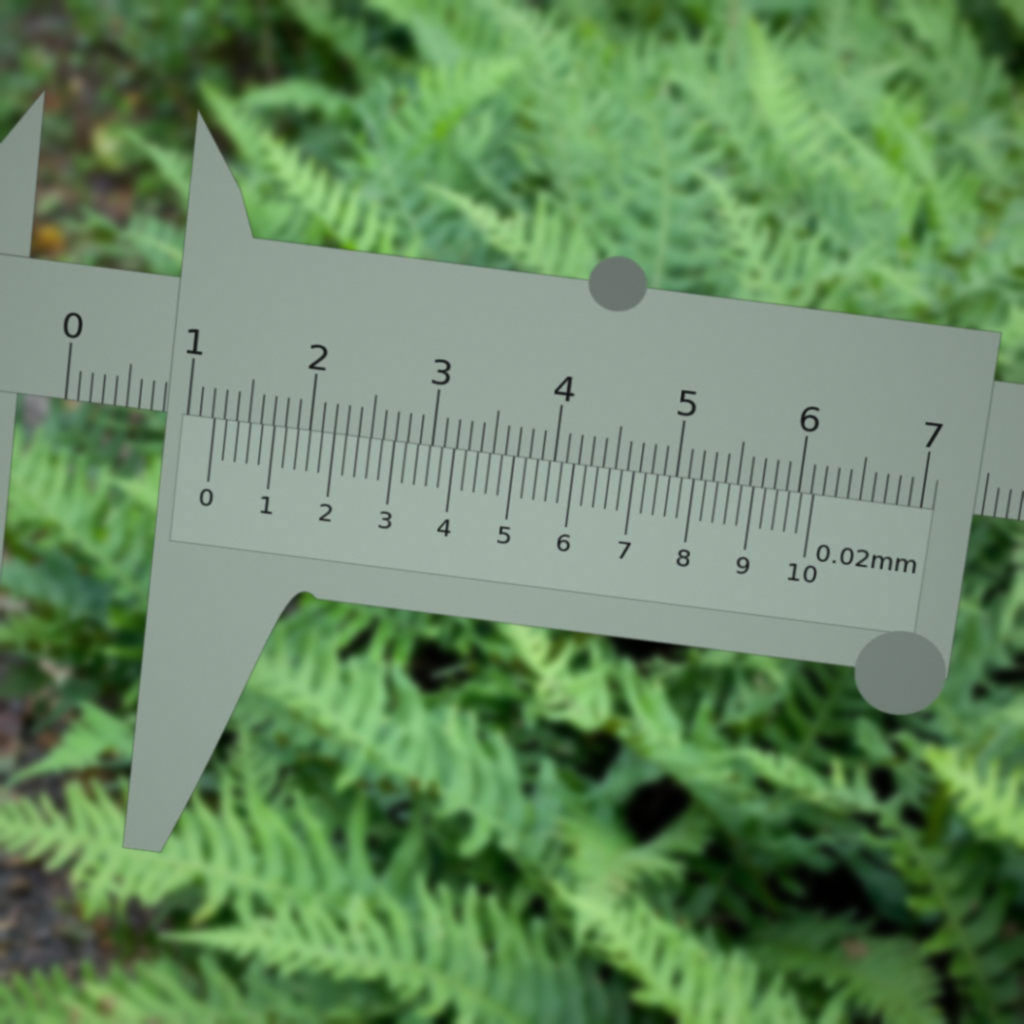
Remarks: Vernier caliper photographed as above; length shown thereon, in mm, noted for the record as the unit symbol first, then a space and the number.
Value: mm 12.2
